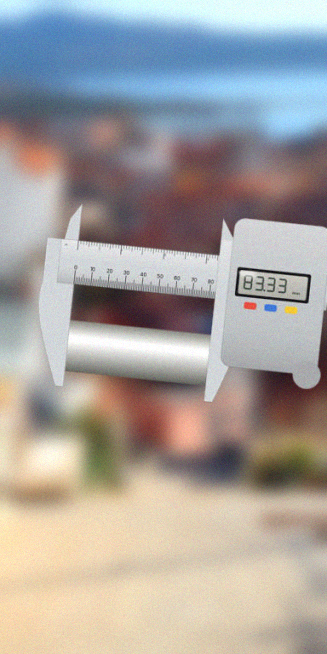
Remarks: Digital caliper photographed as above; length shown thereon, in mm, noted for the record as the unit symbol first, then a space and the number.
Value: mm 83.33
